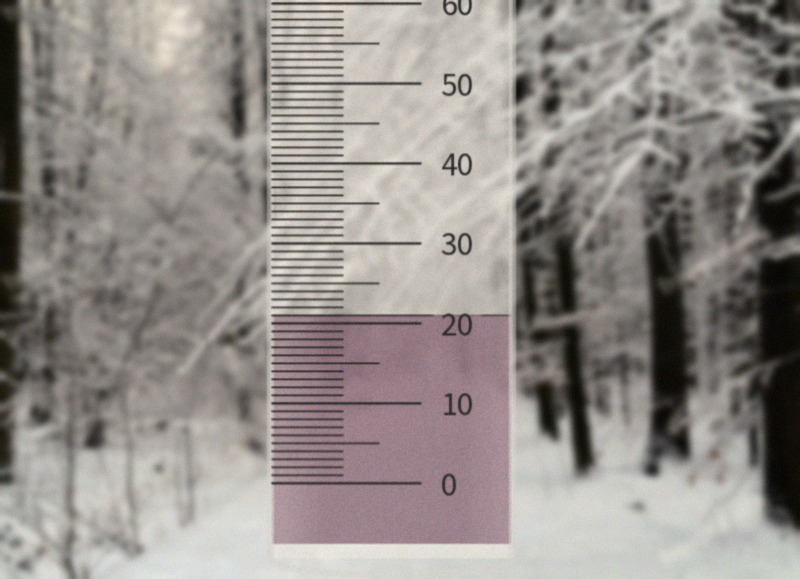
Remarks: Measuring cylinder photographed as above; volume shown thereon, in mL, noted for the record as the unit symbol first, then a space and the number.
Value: mL 21
